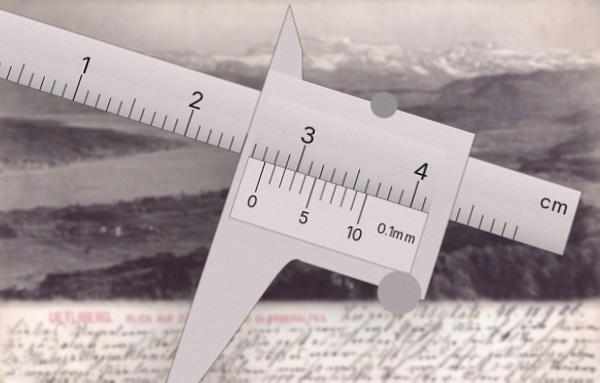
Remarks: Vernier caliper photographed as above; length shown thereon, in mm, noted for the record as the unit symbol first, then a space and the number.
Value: mm 27.2
